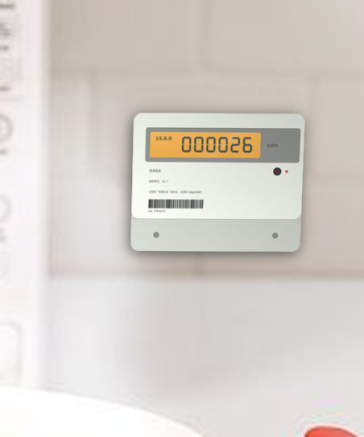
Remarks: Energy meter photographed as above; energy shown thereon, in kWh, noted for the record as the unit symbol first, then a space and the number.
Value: kWh 26
